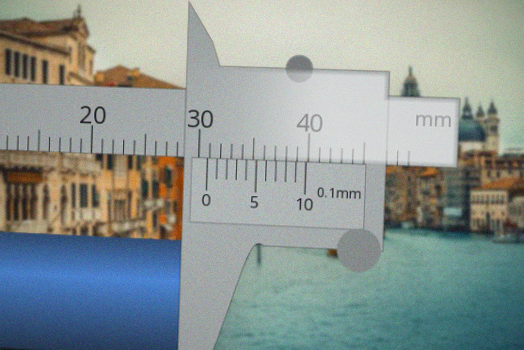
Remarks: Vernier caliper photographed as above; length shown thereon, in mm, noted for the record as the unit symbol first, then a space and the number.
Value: mm 30.8
